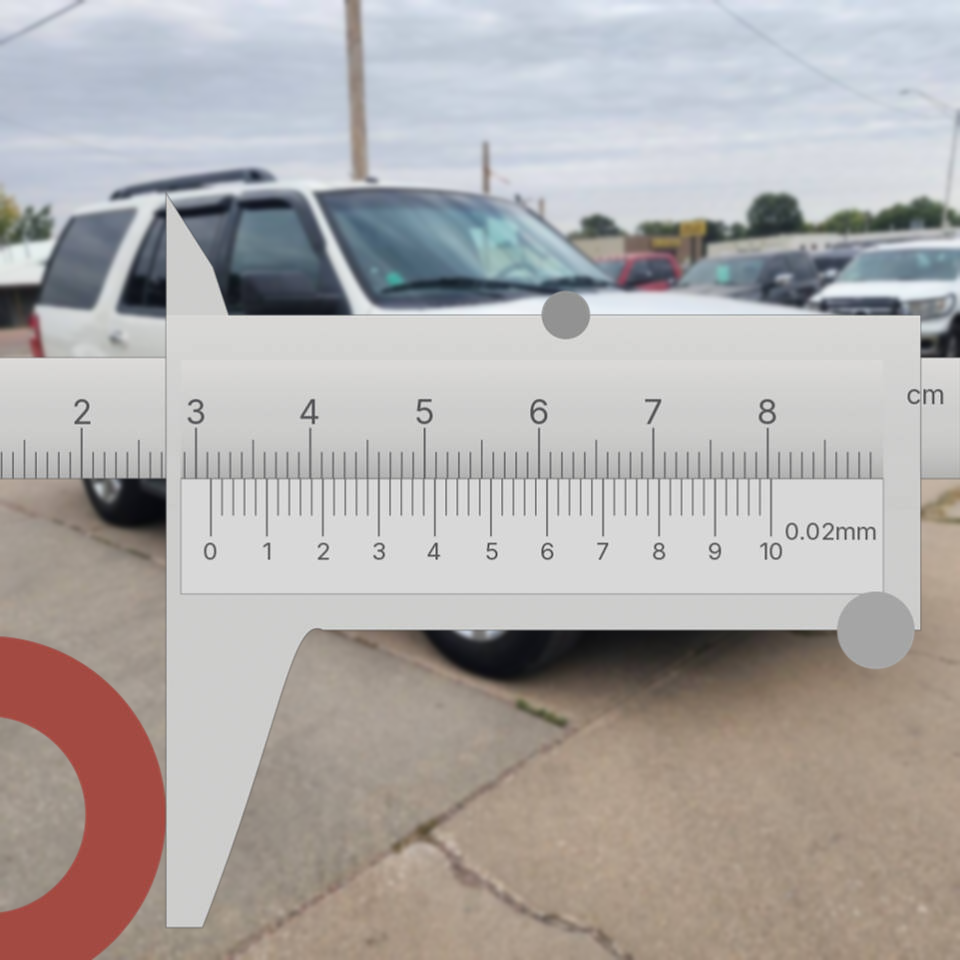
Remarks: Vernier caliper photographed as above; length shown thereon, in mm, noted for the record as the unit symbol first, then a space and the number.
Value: mm 31.3
